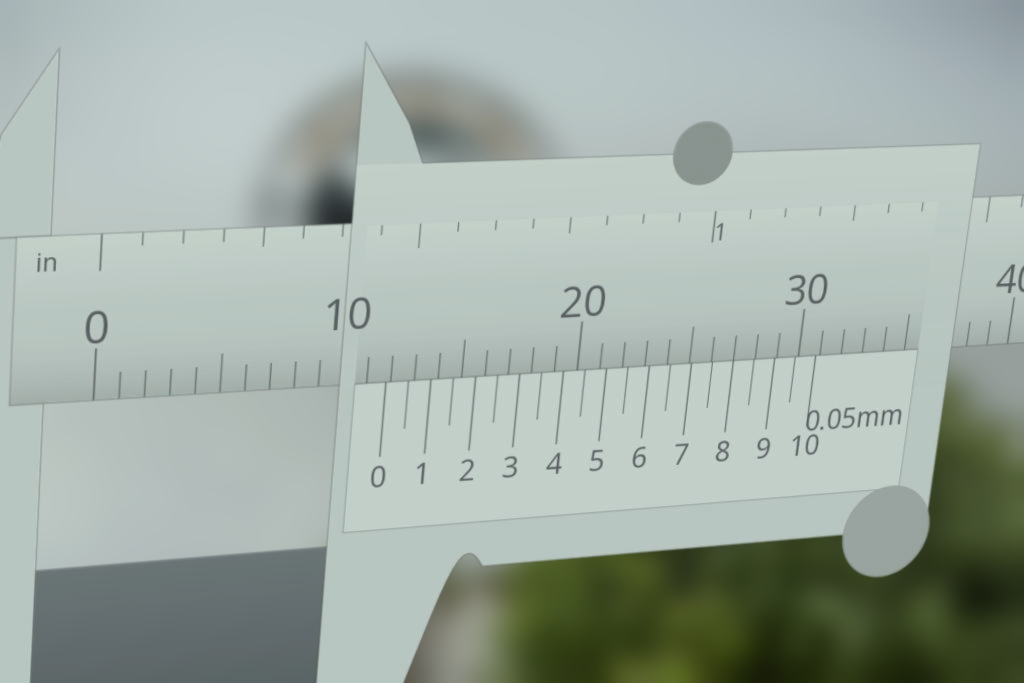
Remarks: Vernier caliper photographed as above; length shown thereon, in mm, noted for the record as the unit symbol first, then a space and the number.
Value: mm 11.8
